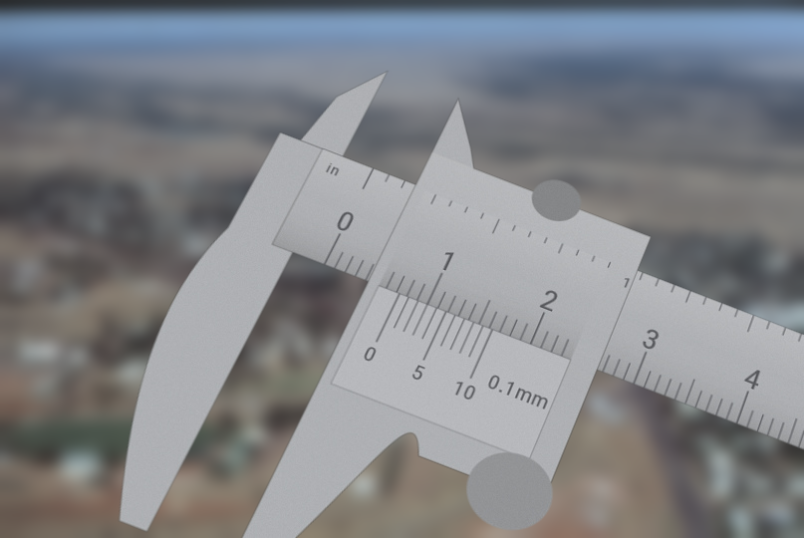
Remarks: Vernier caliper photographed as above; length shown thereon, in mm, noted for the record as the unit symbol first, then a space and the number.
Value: mm 7.3
